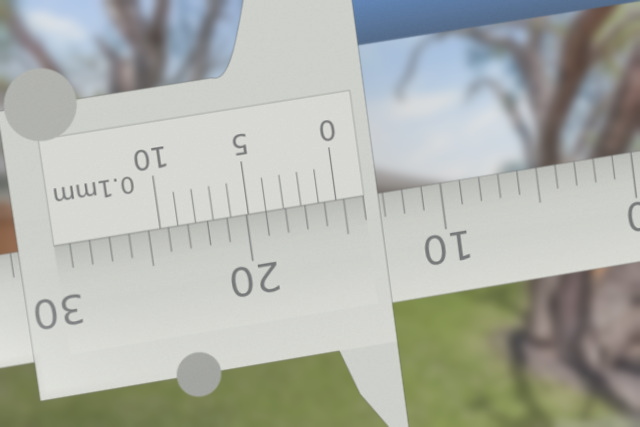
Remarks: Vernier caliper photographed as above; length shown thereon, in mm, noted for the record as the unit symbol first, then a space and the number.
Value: mm 15.4
